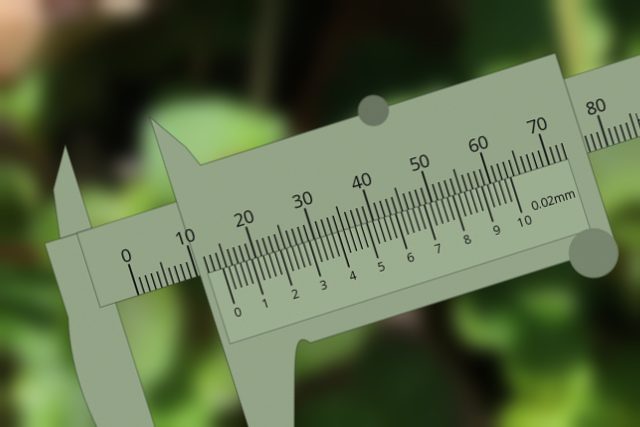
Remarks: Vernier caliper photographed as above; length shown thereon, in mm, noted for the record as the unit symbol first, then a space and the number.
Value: mm 14.4
